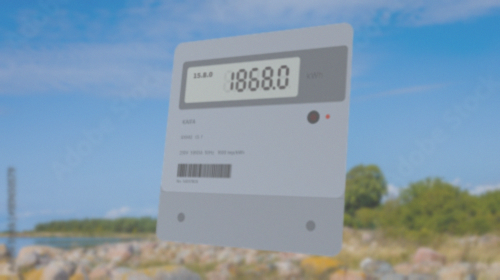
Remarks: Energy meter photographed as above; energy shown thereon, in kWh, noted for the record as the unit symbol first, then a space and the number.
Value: kWh 1868.0
